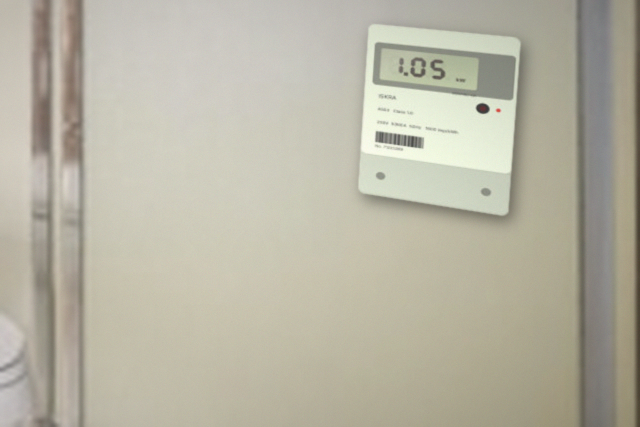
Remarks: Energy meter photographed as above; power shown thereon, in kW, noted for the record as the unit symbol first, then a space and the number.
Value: kW 1.05
